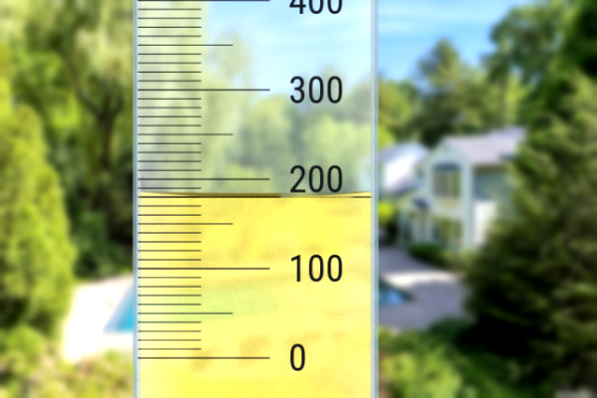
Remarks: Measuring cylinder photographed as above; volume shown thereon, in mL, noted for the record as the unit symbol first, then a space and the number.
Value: mL 180
